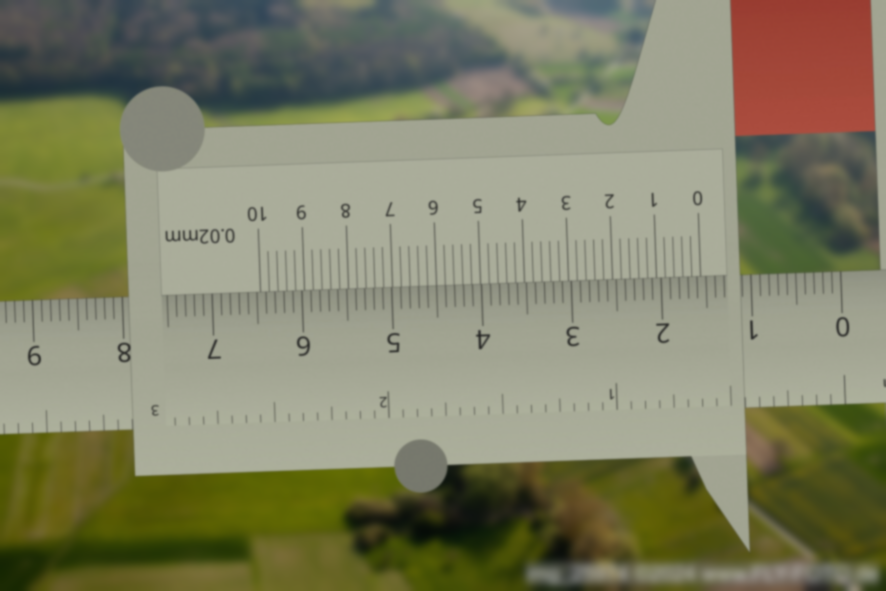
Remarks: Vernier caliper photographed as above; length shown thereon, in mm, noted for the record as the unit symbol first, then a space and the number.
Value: mm 15.6
